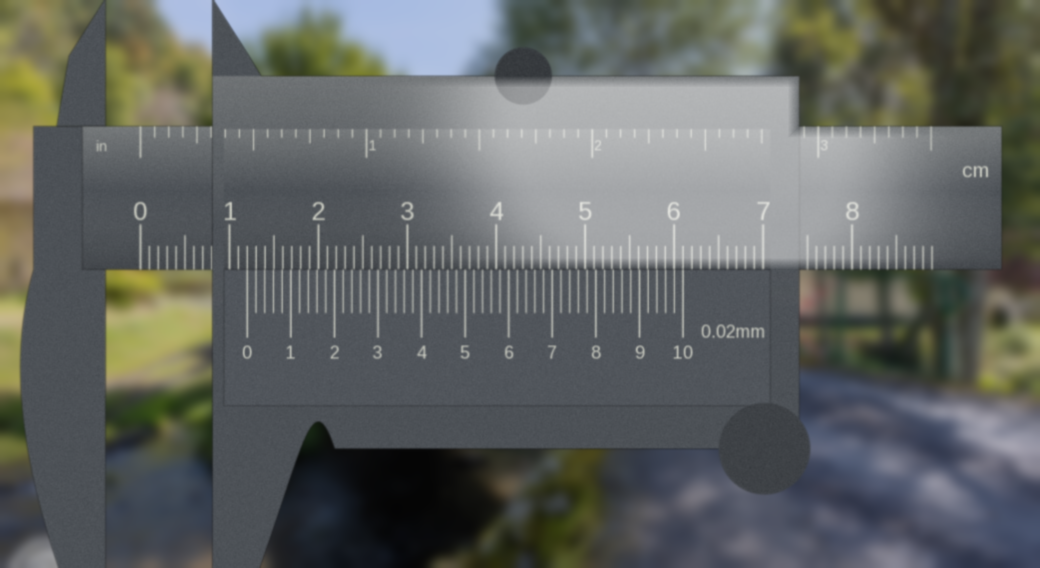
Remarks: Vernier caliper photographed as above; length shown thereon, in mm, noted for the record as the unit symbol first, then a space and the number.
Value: mm 12.0
